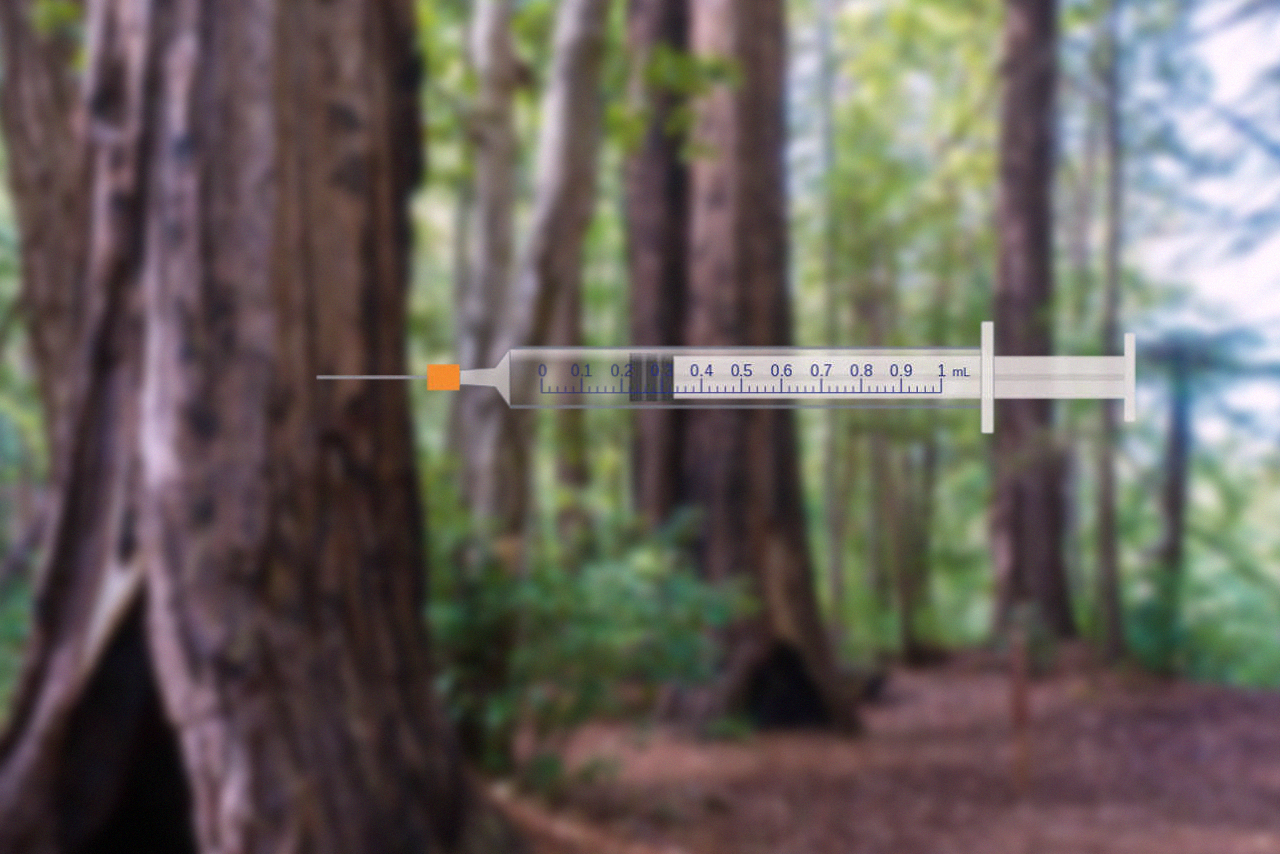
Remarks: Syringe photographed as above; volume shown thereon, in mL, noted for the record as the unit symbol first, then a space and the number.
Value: mL 0.22
